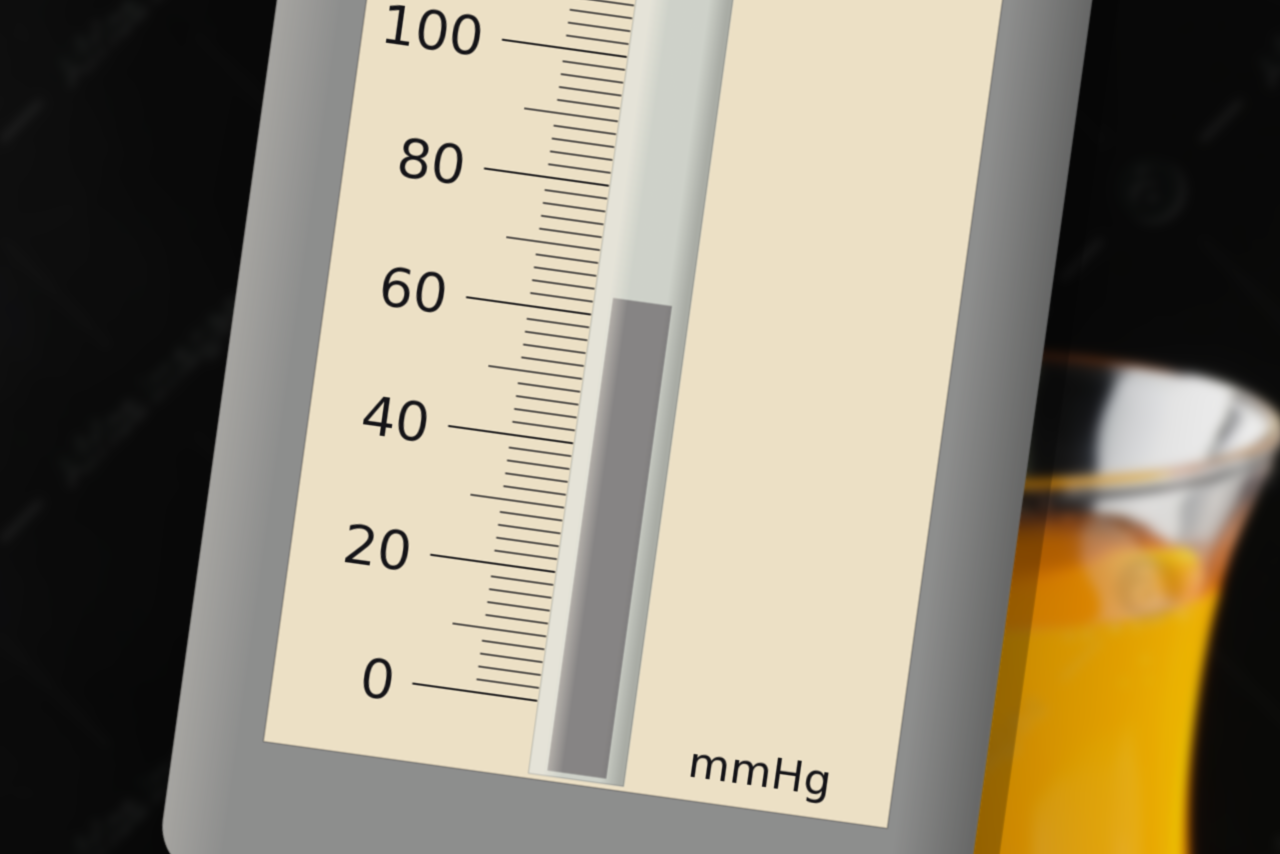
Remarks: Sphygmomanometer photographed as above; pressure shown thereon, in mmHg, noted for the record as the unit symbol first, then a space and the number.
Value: mmHg 63
